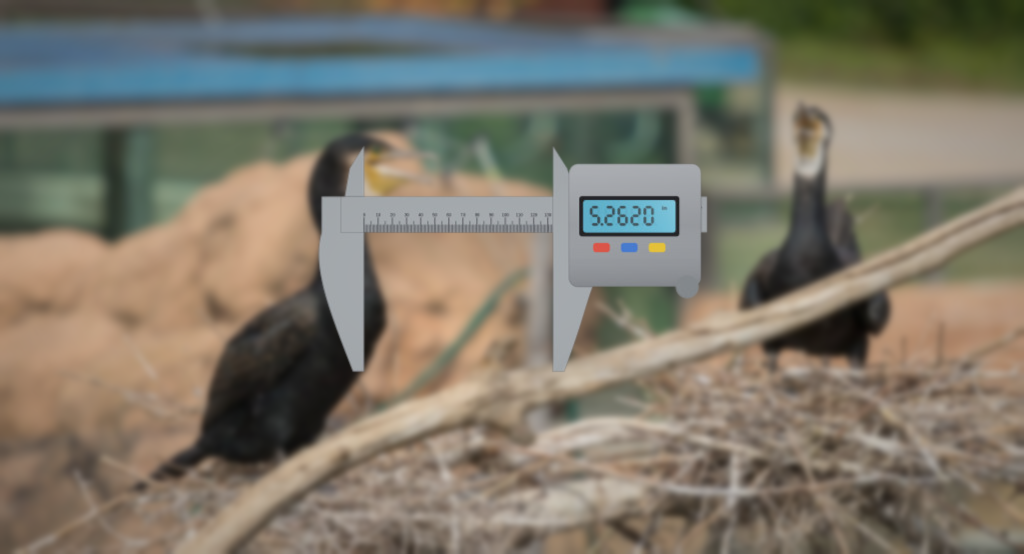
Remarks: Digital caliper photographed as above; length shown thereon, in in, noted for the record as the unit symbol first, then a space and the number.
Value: in 5.2620
